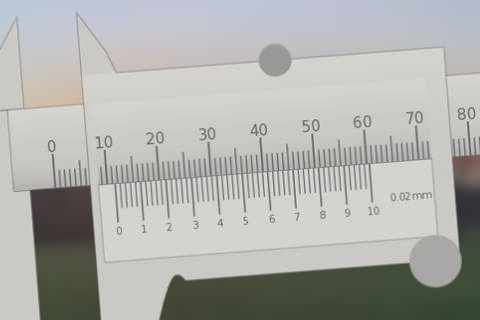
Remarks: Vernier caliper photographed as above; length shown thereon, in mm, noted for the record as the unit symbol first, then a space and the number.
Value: mm 11.5
